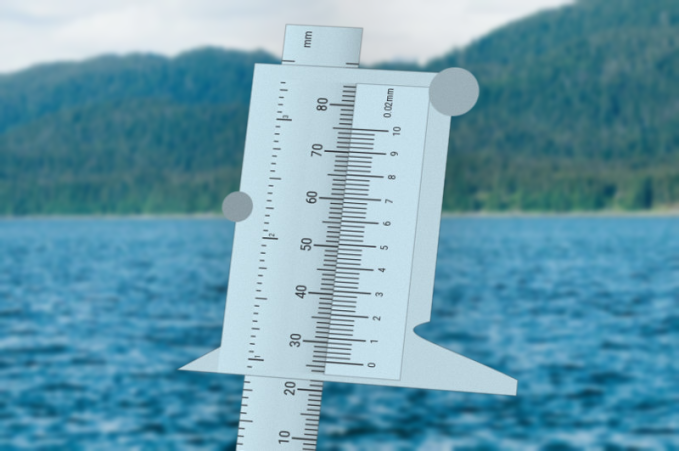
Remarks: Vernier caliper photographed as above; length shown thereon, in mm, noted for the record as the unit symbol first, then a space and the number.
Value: mm 26.0
